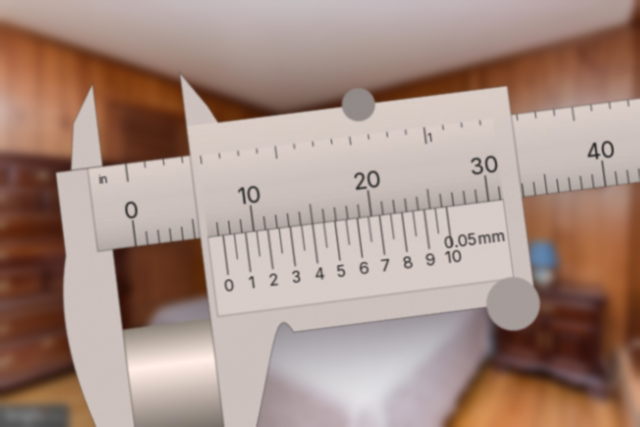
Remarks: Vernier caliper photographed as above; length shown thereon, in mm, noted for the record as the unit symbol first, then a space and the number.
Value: mm 7.4
